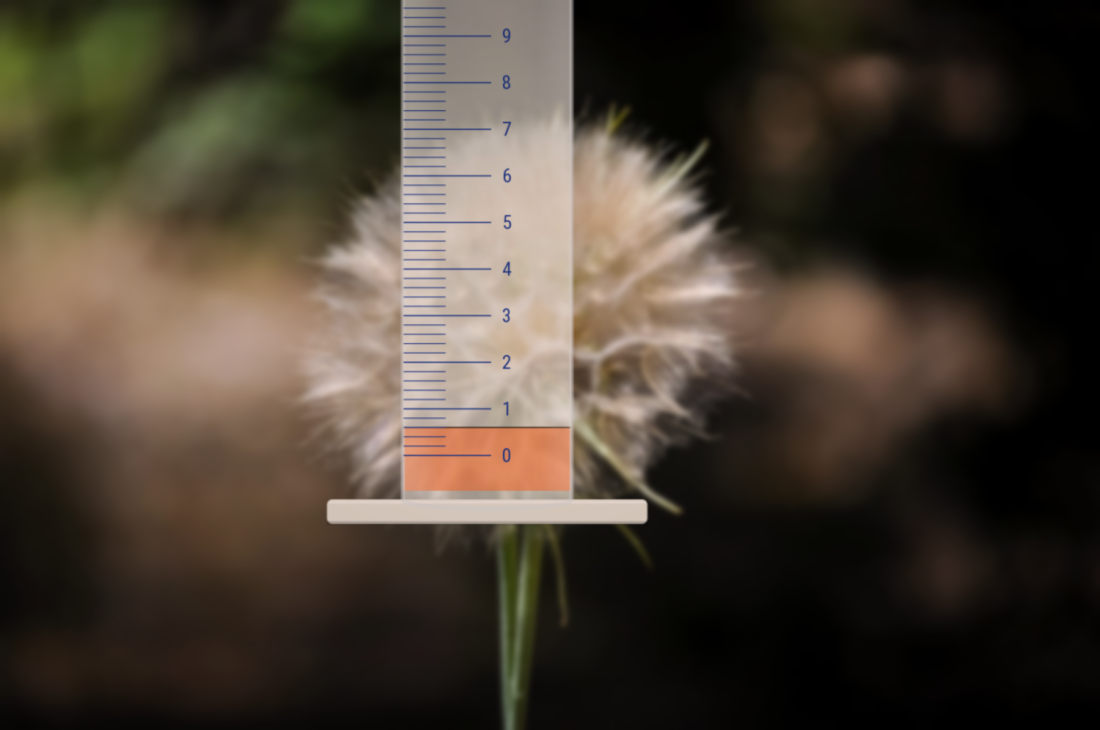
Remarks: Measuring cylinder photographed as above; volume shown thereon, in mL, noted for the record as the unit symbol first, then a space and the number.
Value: mL 0.6
